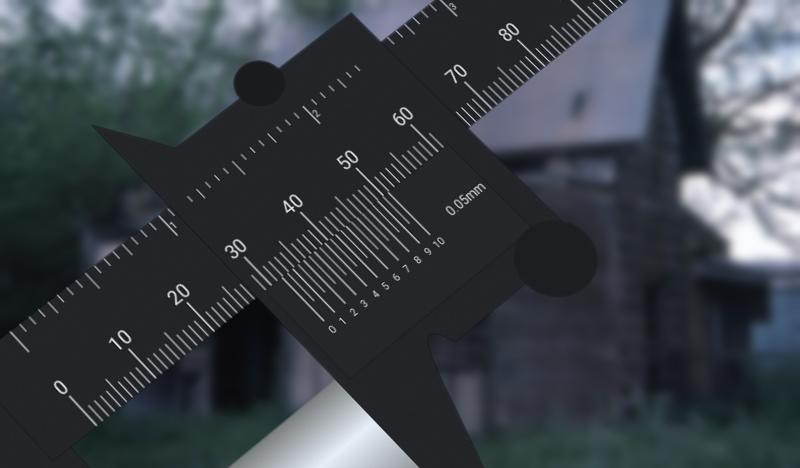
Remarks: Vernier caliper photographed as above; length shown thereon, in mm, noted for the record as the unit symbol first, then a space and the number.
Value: mm 31.8
